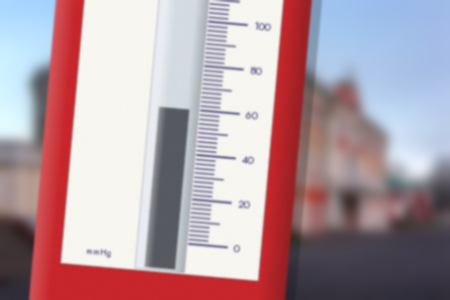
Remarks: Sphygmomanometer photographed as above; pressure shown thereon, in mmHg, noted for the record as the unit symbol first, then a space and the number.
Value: mmHg 60
